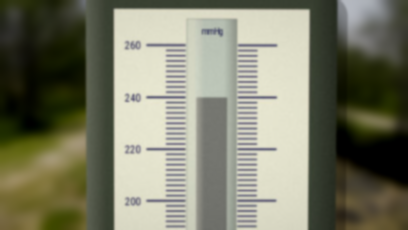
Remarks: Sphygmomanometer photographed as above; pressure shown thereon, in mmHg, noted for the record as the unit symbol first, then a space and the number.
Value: mmHg 240
